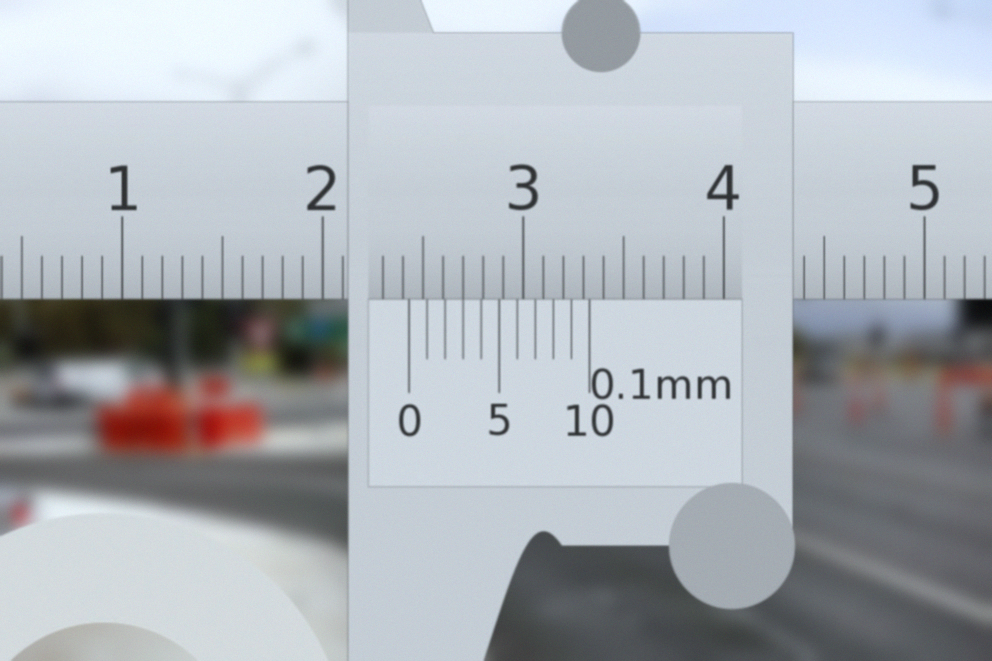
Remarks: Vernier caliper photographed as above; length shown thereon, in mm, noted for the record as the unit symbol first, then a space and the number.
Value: mm 24.3
